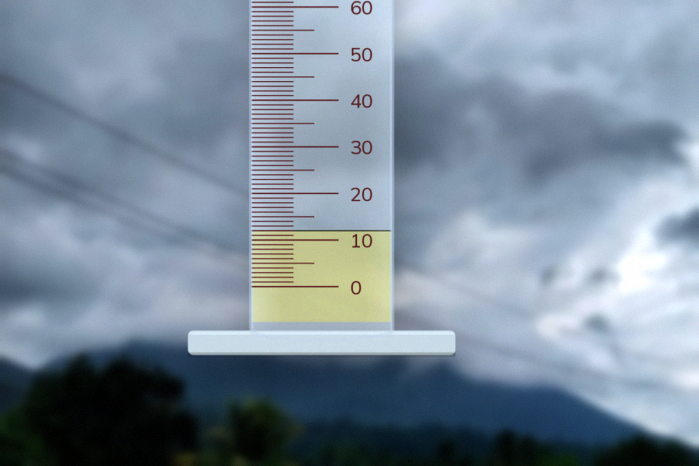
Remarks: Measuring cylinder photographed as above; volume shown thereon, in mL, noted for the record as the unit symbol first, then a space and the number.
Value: mL 12
